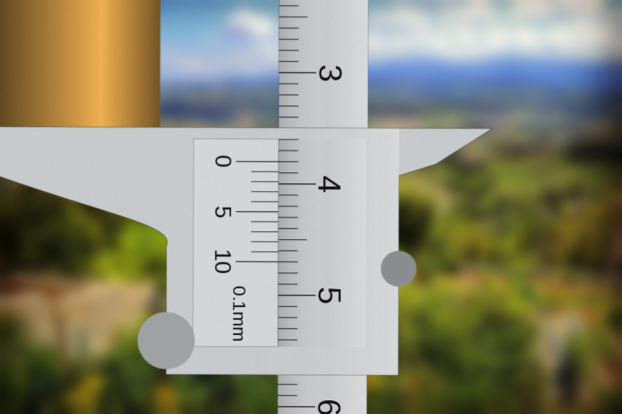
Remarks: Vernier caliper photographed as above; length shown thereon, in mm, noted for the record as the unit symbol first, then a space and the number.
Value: mm 38.0
